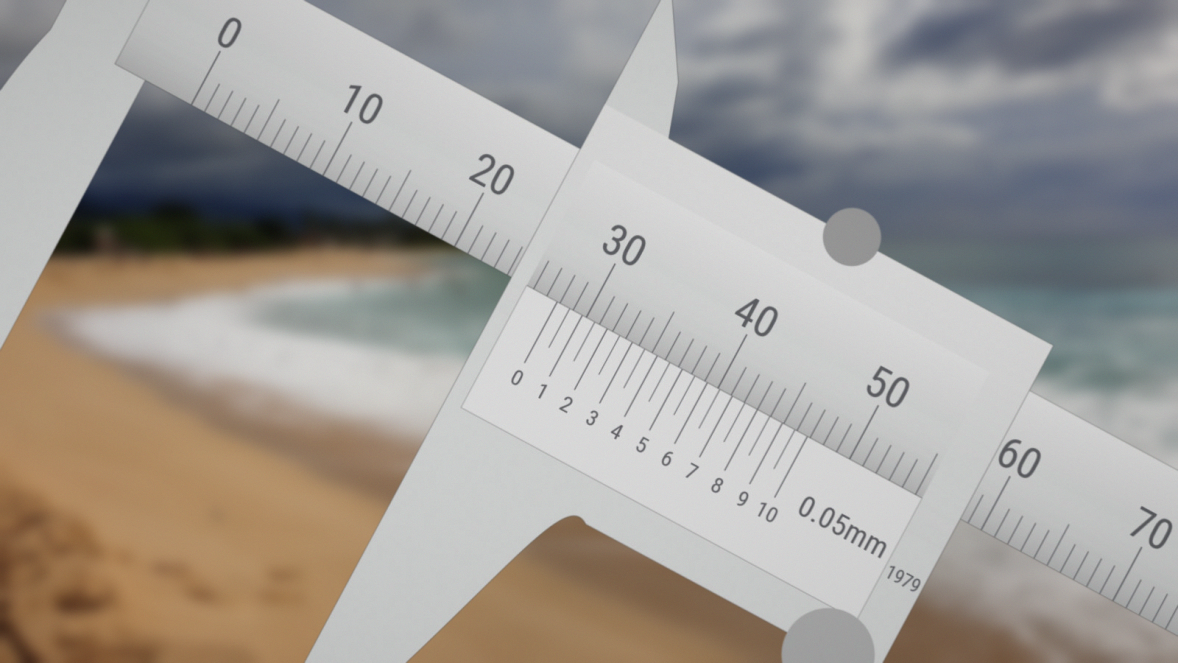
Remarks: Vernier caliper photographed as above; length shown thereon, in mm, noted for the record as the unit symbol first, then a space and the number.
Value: mm 27.8
